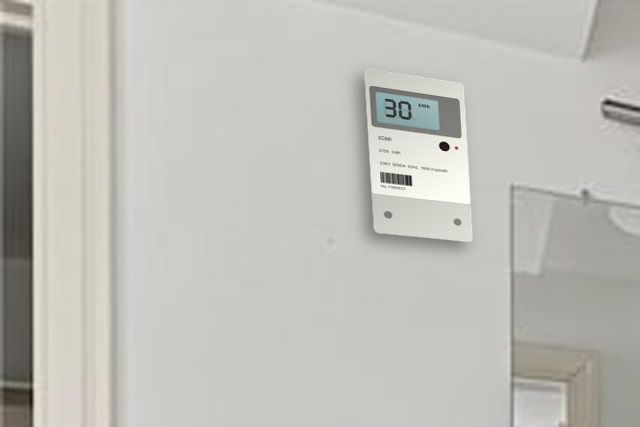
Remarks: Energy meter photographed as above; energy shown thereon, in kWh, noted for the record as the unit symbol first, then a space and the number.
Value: kWh 30
